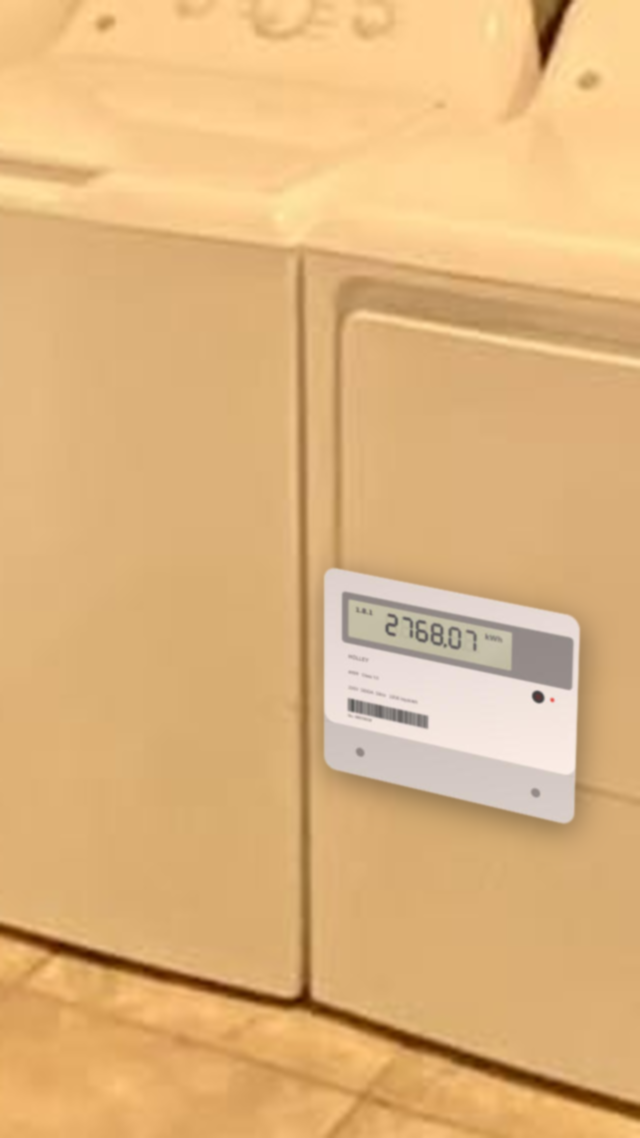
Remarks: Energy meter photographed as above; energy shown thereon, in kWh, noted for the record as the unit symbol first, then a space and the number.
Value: kWh 2768.07
